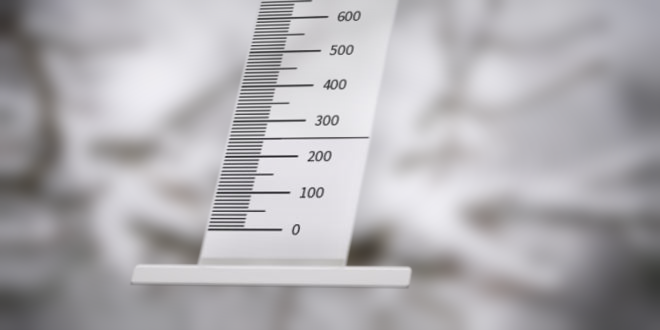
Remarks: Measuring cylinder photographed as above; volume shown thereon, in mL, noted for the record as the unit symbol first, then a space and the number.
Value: mL 250
